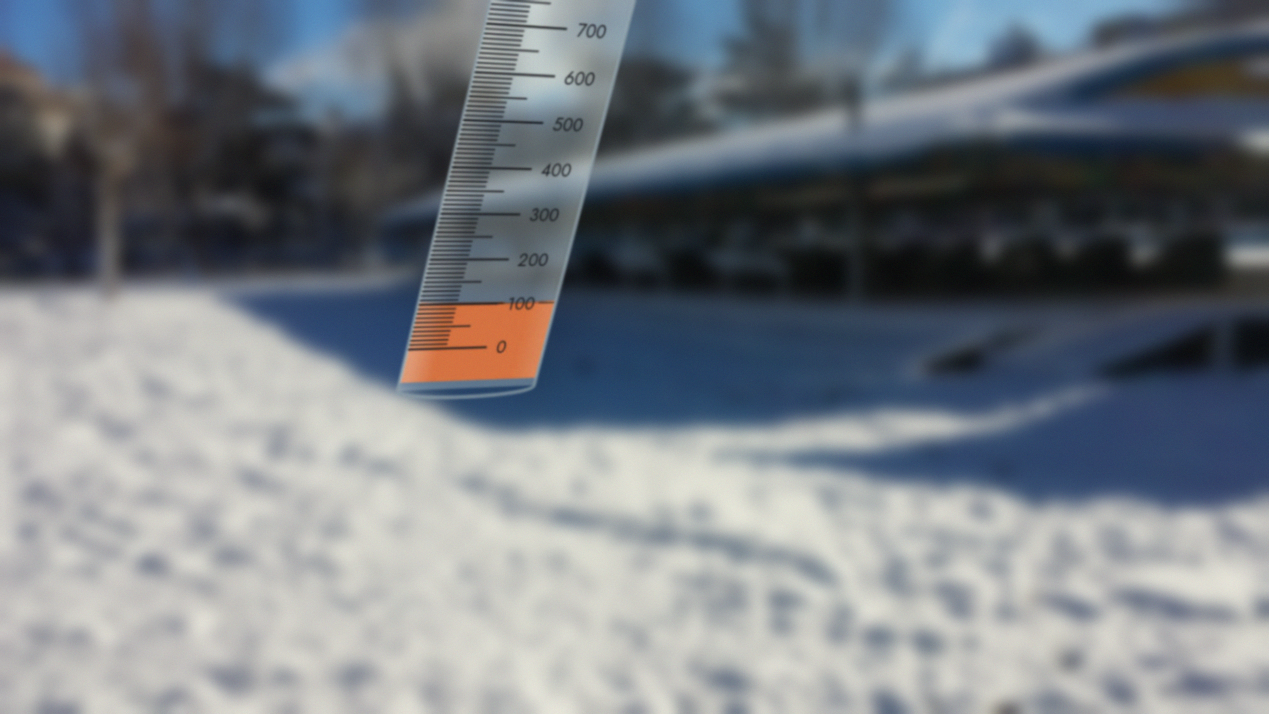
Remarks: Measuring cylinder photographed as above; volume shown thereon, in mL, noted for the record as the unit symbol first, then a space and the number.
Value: mL 100
